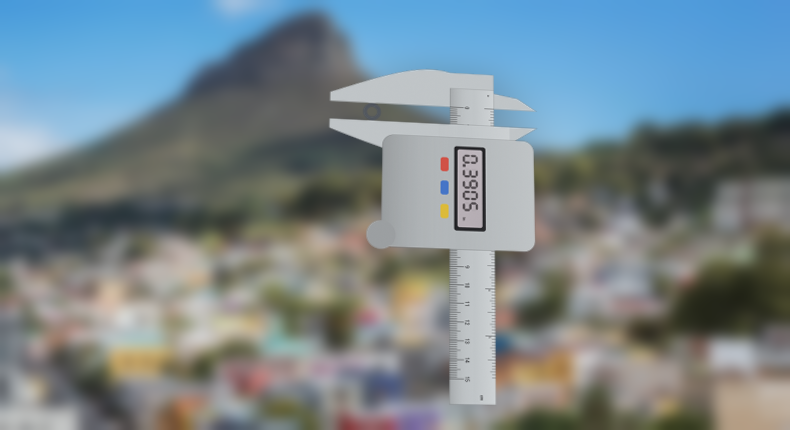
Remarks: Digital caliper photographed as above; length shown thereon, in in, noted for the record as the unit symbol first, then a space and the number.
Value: in 0.3905
